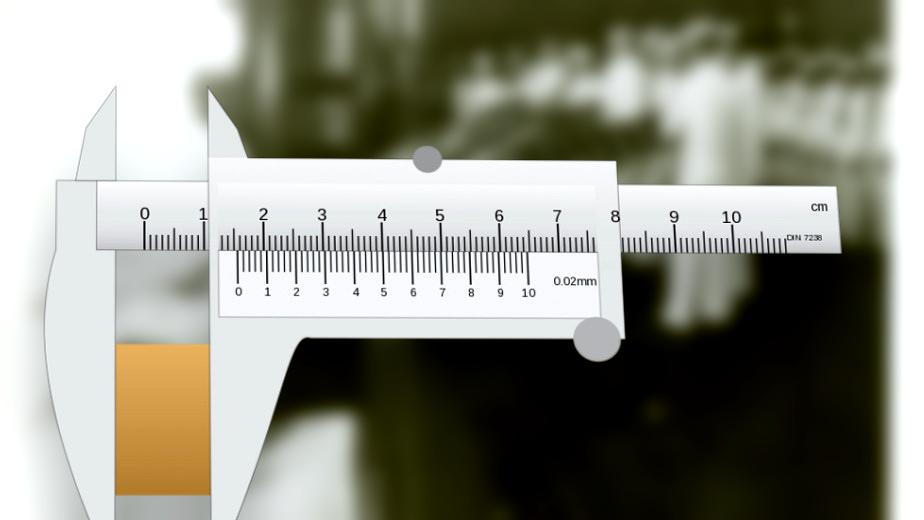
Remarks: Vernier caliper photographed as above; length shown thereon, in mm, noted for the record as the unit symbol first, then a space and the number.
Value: mm 15.6
